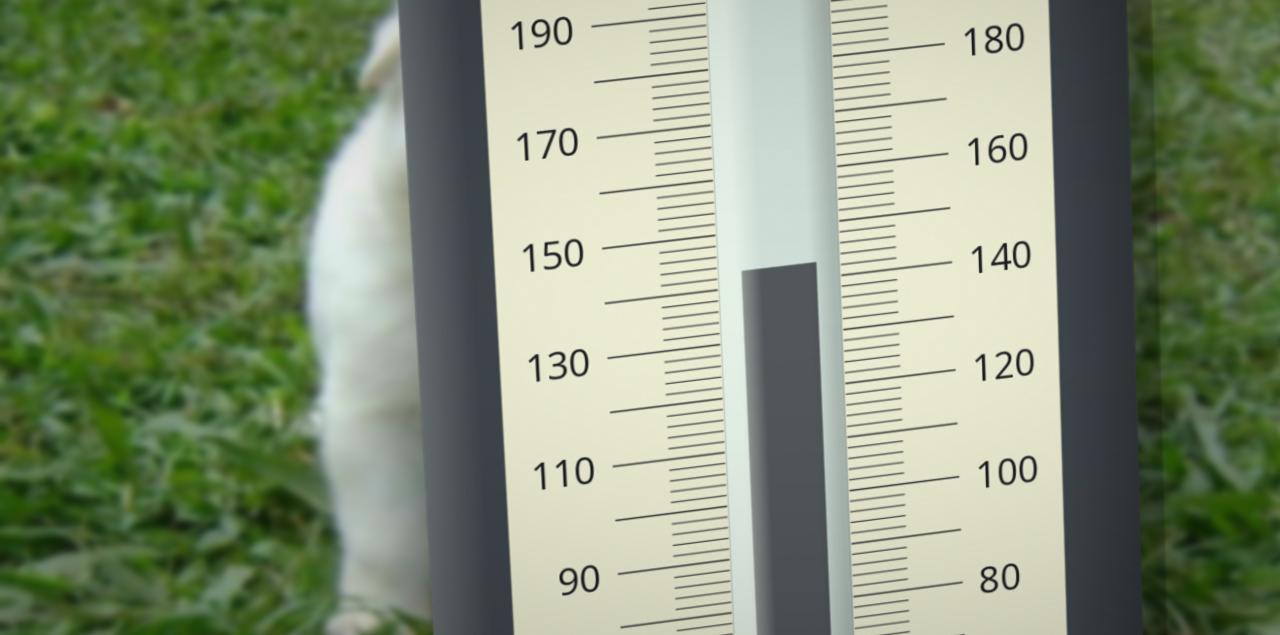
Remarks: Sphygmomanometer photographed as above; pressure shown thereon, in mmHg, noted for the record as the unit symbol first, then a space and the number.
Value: mmHg 143
